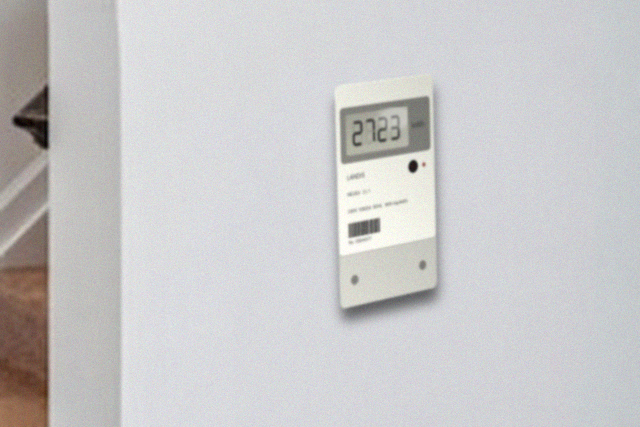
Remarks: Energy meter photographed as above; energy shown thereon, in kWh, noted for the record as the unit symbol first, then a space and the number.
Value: kWh 2723
